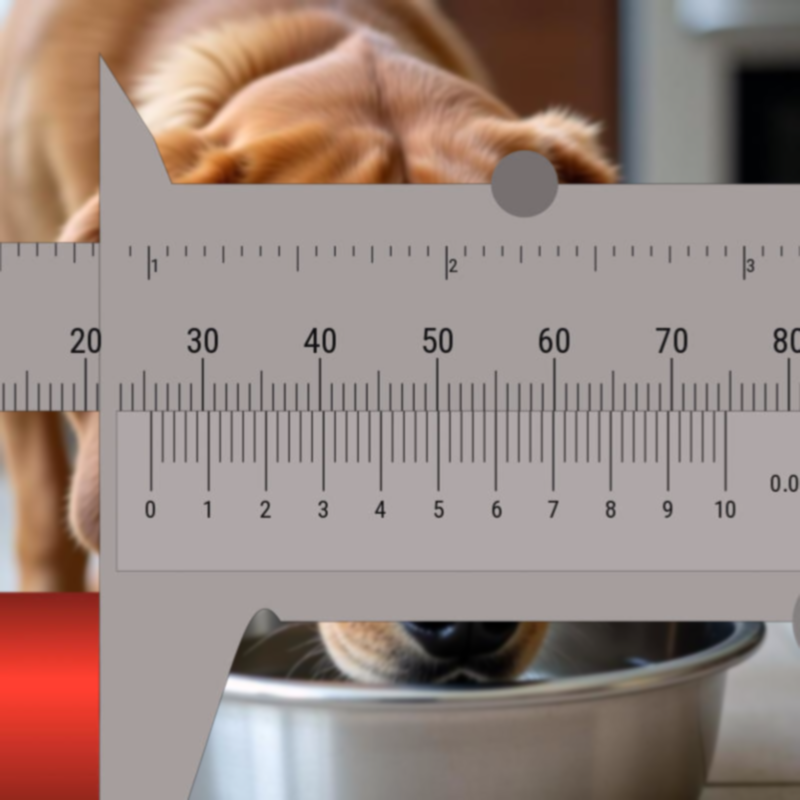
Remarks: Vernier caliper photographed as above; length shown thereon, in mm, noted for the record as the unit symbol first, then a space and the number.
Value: mm 25.6
